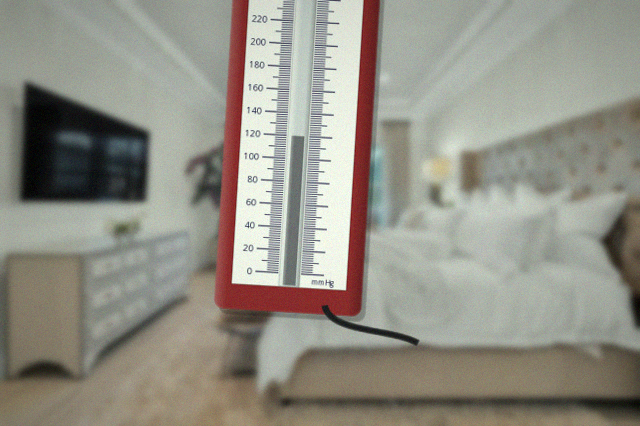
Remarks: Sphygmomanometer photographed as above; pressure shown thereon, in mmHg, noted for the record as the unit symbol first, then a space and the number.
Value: mmHg 120
